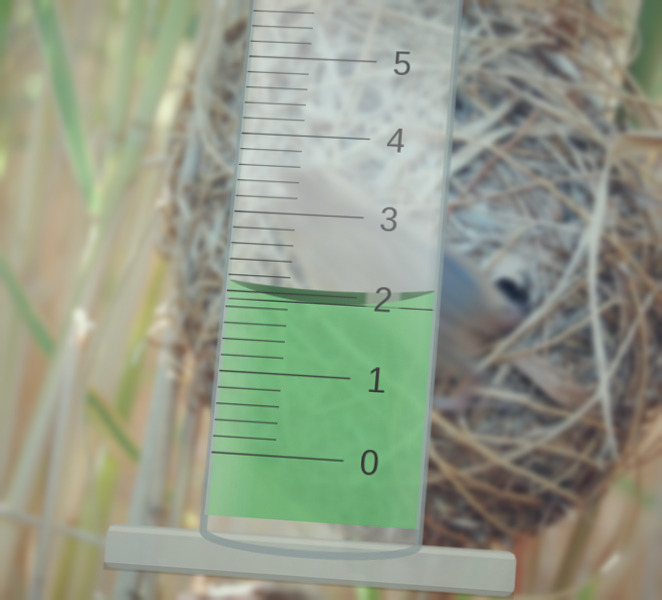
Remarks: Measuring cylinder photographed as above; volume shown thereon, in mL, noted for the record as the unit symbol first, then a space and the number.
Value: mL 1.9
